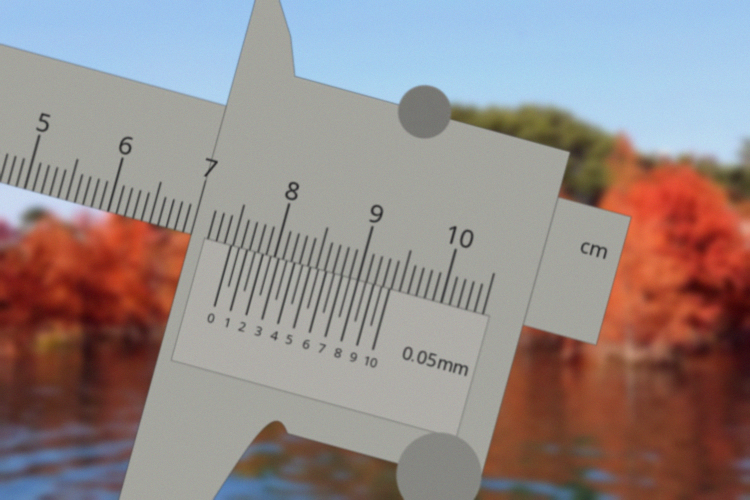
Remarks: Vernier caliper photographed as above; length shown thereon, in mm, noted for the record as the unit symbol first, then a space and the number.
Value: mm 74.8
